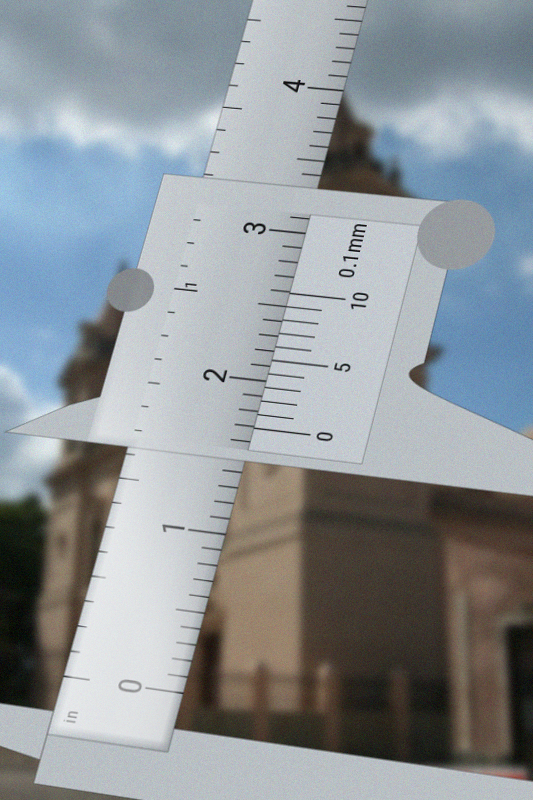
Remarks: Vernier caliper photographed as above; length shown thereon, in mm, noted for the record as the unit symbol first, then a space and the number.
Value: mm 16.9
